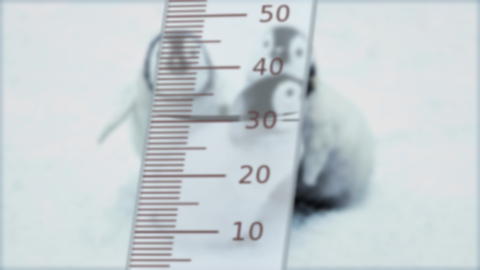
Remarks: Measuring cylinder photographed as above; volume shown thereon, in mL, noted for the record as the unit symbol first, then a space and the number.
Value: mL 30
